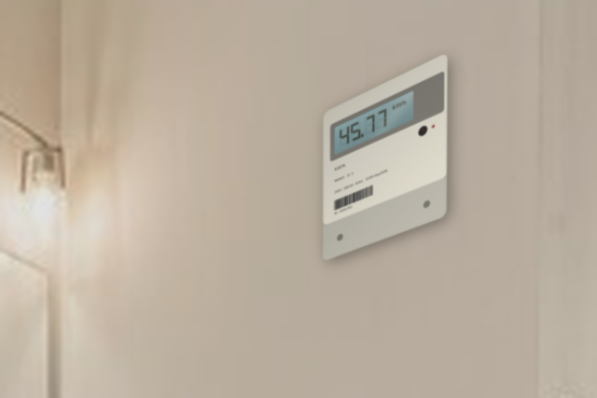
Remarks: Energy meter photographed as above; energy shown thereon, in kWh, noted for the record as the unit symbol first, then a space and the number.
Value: kWh 45.77
